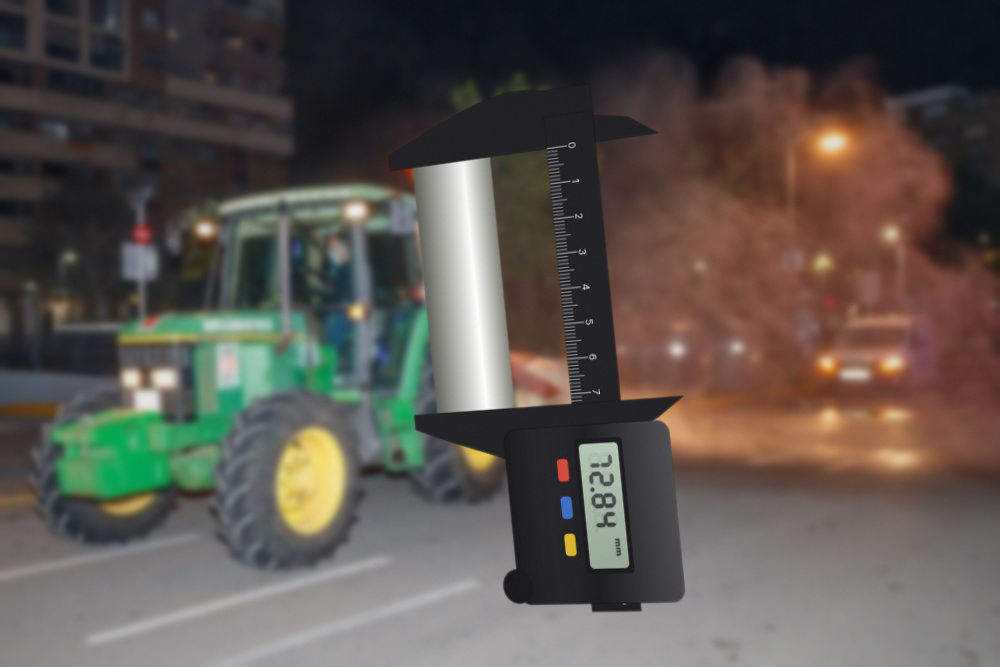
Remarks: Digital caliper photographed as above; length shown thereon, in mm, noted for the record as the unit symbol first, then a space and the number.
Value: mm 72.84
